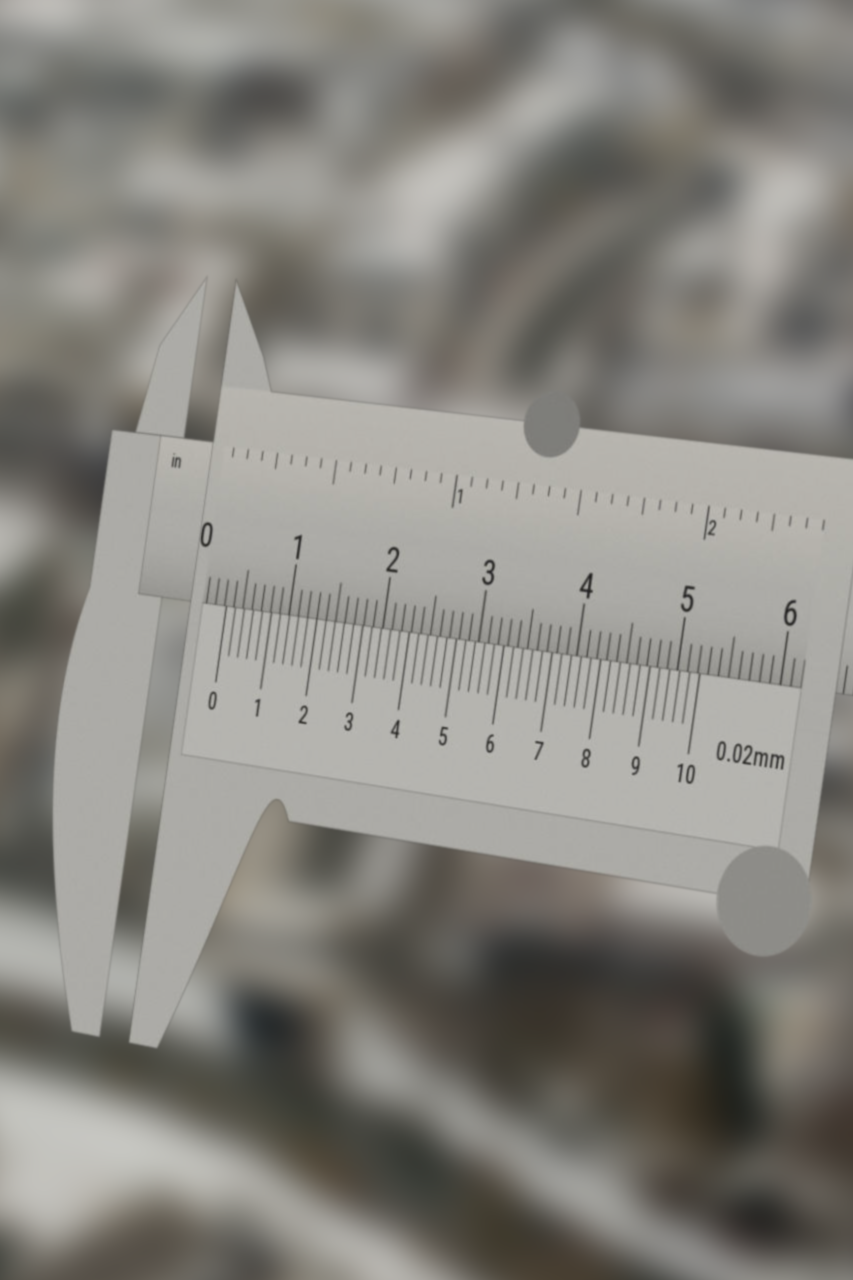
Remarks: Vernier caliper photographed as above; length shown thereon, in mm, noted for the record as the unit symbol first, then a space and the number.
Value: mm 3.2
